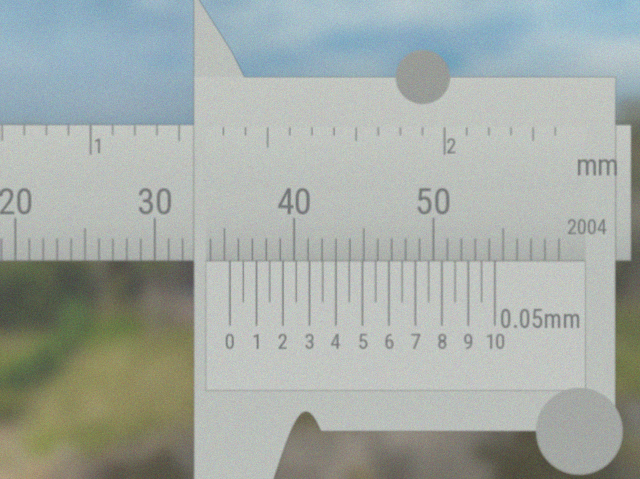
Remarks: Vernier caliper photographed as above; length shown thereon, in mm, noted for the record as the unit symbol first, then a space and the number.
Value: mm 35.4
